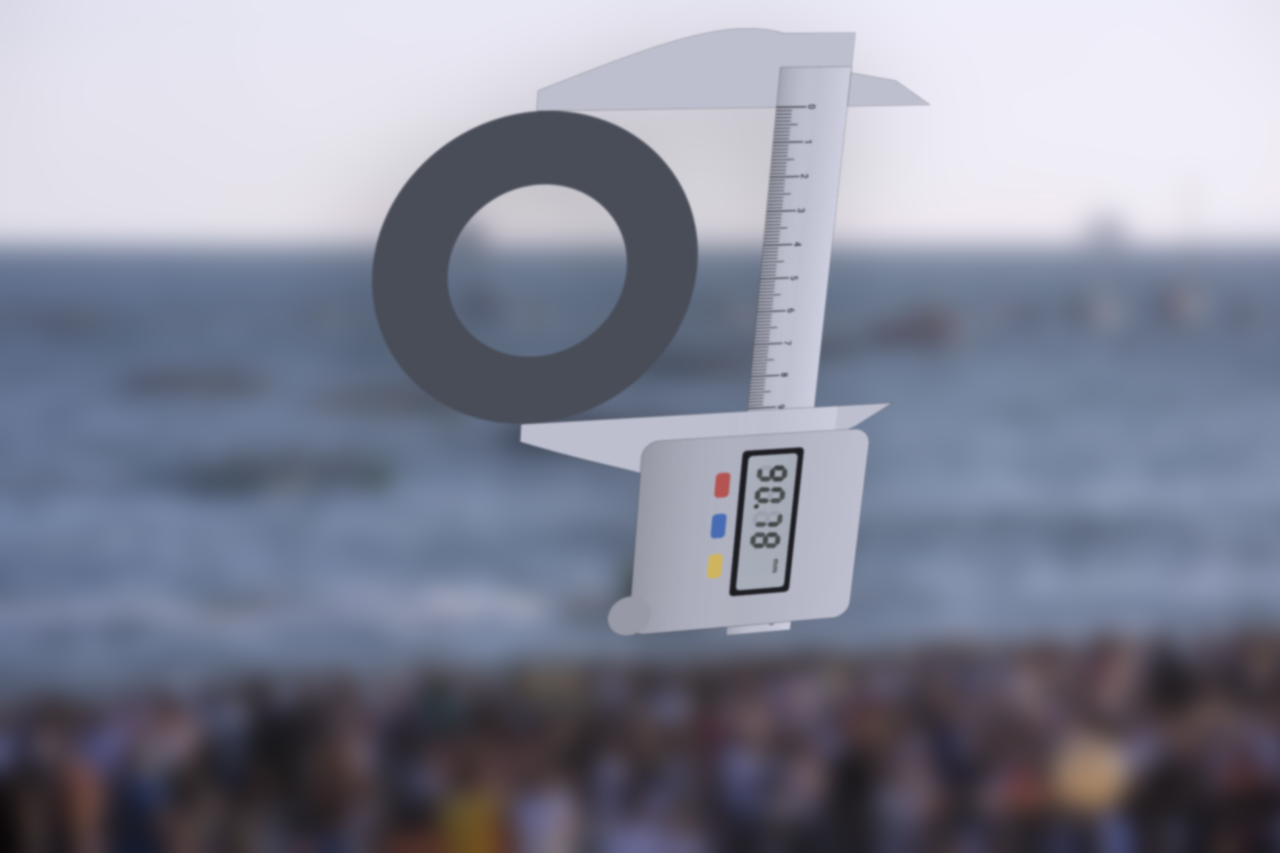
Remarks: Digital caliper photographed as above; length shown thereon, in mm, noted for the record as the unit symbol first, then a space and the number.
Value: mm 90.78
